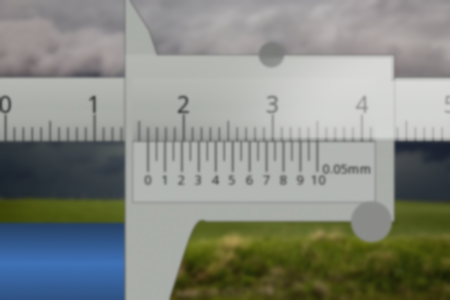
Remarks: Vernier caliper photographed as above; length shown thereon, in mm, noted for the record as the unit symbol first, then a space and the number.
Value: mm 16.0
